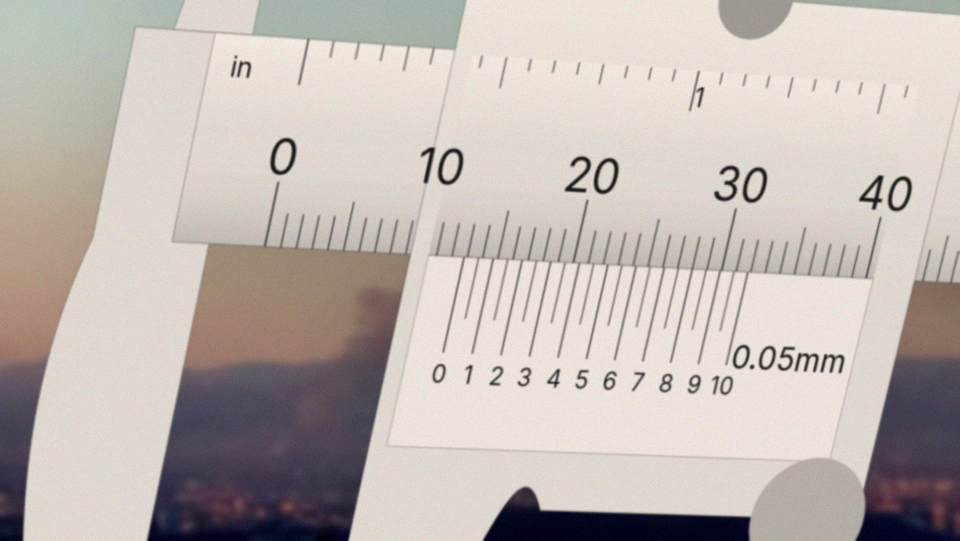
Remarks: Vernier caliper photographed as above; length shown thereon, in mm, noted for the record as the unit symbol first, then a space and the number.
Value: mm 12.8
